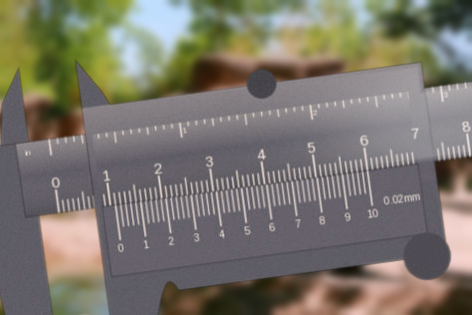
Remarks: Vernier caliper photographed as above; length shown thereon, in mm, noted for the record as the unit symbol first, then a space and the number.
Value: mm 11.0
